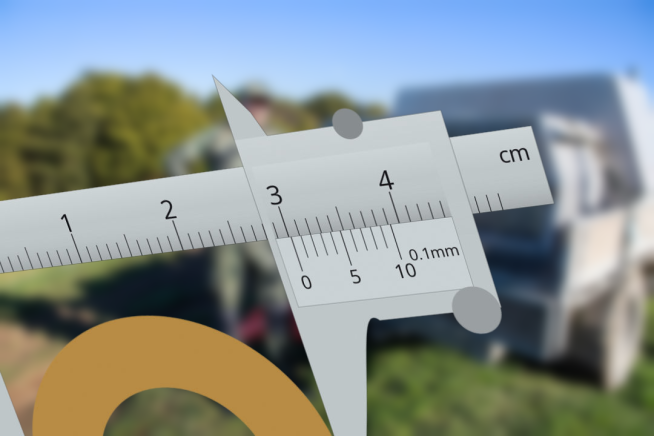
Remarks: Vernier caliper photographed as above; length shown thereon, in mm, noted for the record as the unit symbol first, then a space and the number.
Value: mm 30.2
